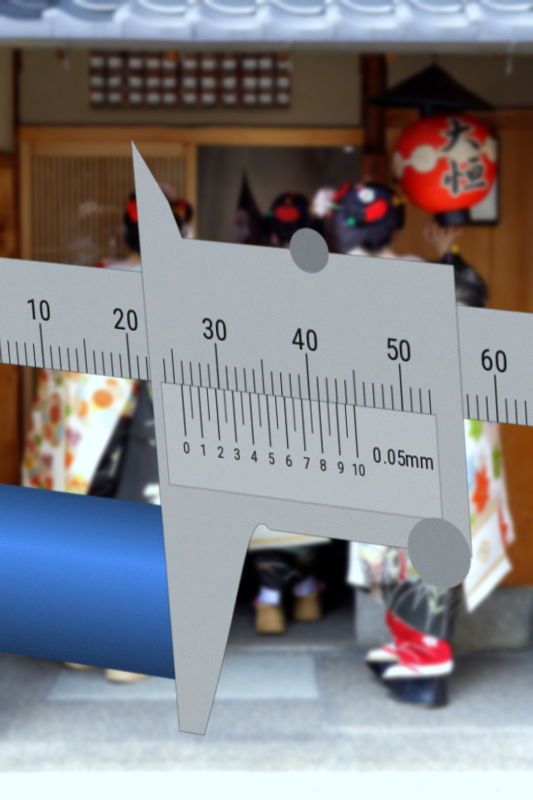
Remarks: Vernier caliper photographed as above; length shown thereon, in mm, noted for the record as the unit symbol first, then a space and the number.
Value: mm 25.8
